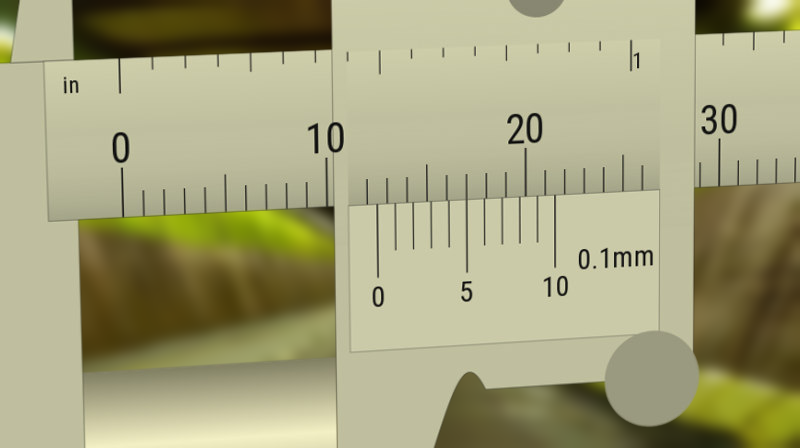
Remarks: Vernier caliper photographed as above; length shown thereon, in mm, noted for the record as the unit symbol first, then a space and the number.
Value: mm 12.5
